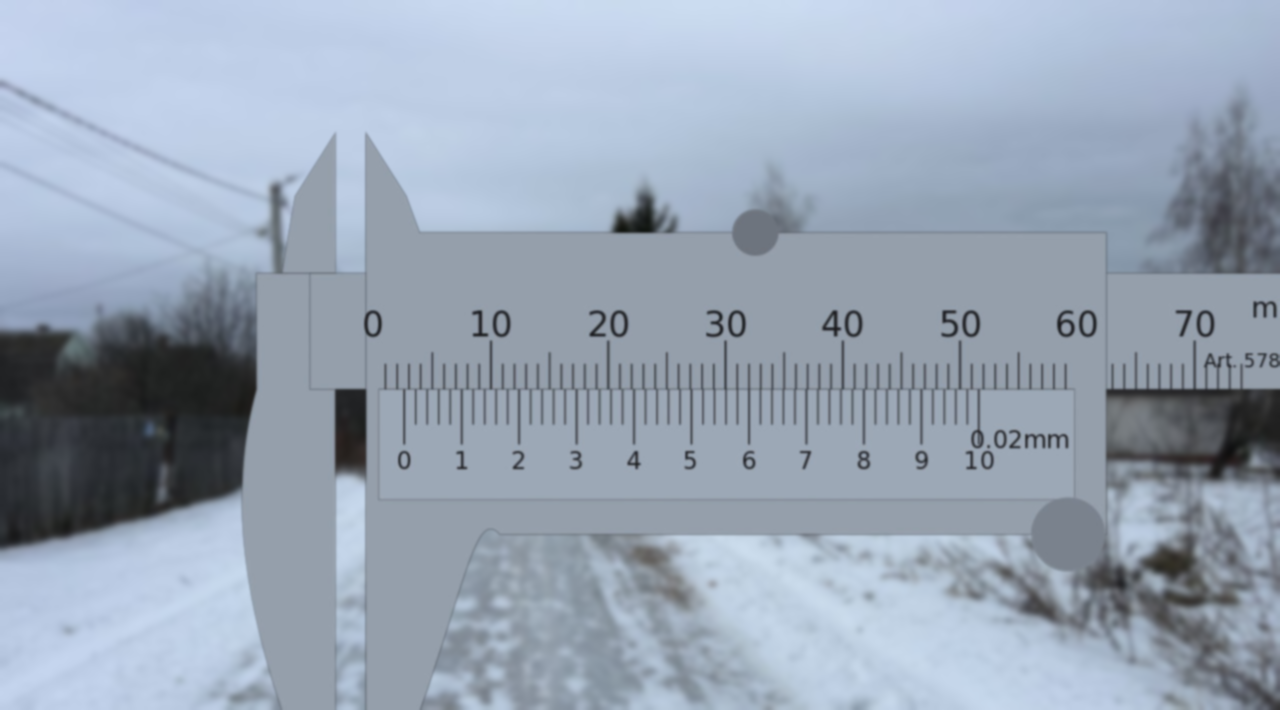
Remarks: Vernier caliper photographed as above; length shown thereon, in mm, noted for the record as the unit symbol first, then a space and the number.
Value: mm 2.6
